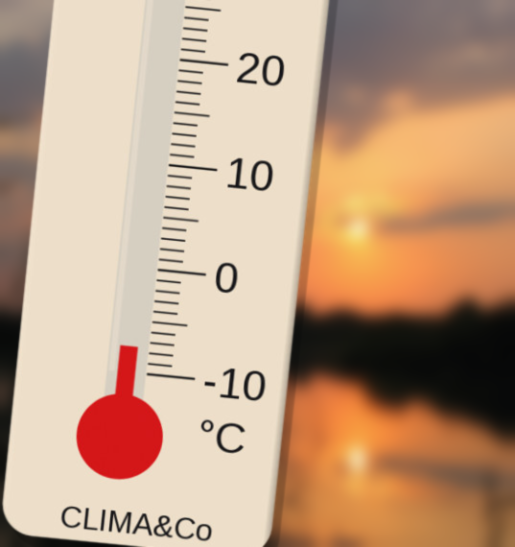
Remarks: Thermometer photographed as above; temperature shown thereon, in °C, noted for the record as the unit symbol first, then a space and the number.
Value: °C -7.5
